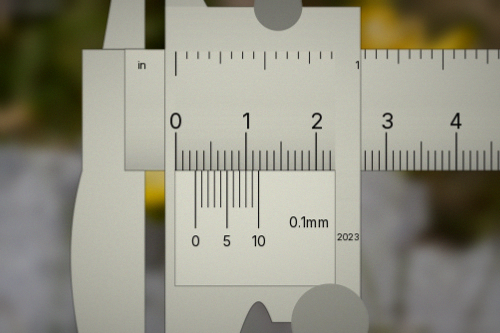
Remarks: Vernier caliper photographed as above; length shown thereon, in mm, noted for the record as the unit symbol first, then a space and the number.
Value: mm 2.8
